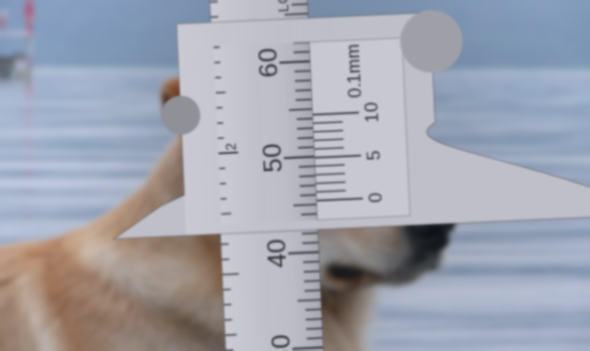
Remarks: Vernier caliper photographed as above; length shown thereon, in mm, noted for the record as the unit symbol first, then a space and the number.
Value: mm 45.4
